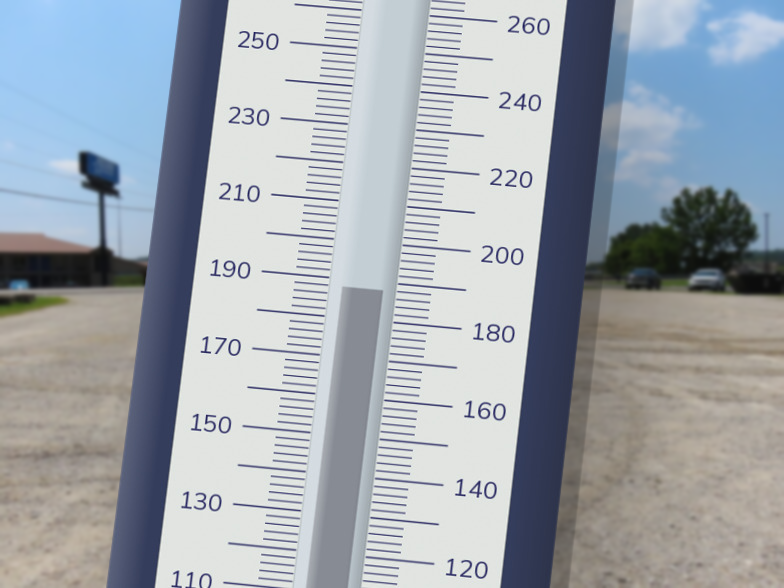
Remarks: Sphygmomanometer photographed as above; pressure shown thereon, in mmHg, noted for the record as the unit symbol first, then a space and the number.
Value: mmHg 188
